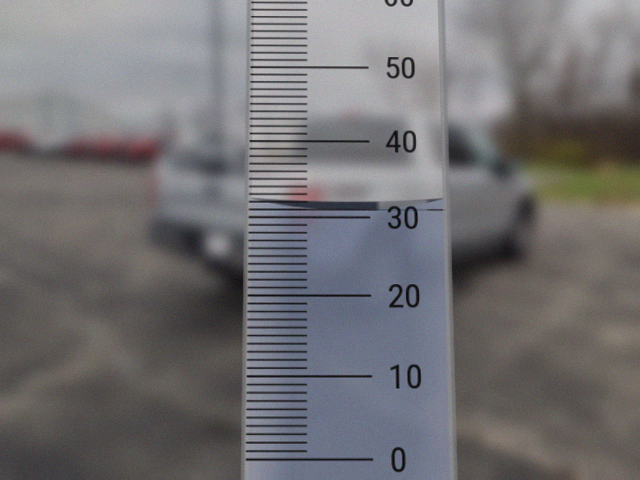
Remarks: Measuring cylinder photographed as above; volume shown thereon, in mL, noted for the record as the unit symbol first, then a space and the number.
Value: mL 31
